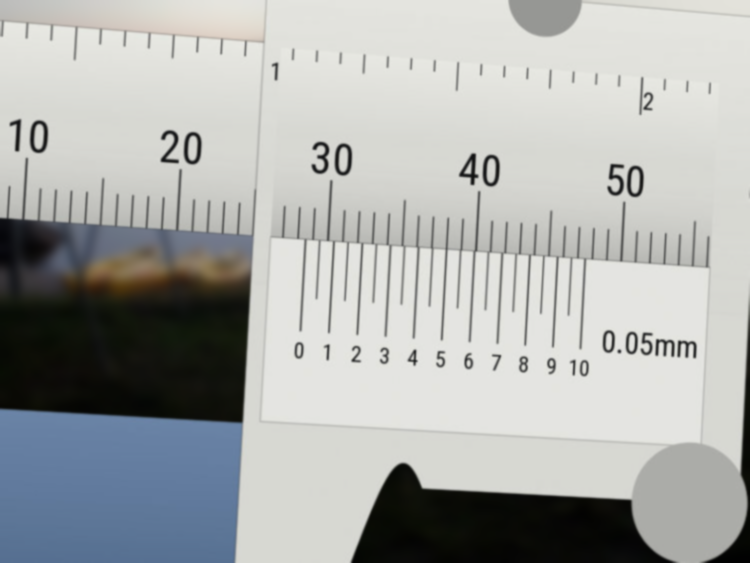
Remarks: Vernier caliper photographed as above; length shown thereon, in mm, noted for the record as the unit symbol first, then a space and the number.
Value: mm 28.5
